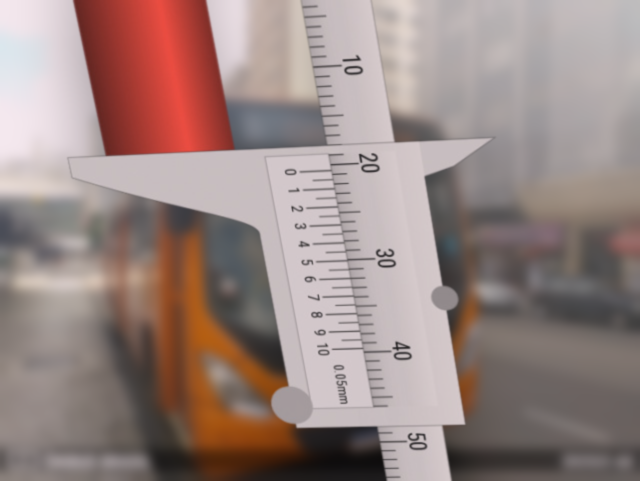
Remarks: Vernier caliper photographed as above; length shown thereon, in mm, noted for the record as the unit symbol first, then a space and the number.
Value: mm 20.6
